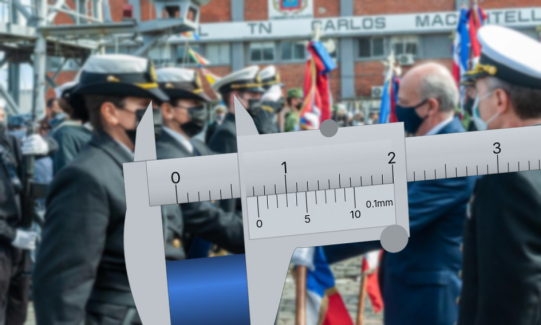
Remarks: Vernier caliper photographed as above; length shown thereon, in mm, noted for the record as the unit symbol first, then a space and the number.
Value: mm 7.3
